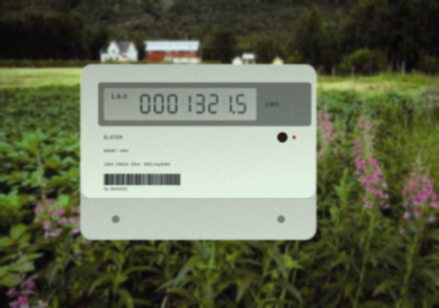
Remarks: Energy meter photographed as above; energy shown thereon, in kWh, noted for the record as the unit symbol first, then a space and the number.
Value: kWh 1321.5
